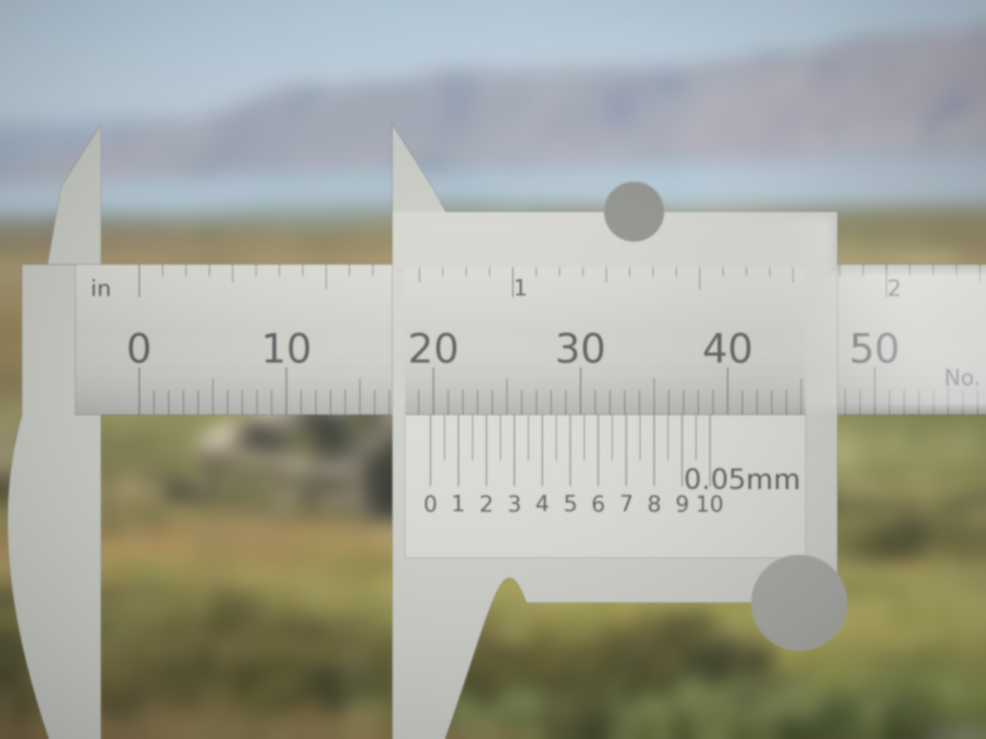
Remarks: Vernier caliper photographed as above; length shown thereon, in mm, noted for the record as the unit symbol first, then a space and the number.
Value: mm 19.8
